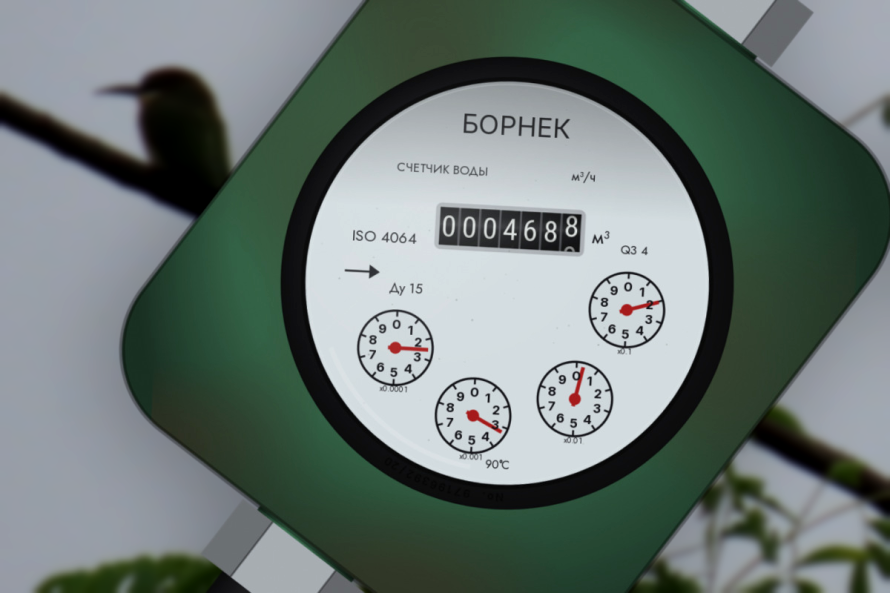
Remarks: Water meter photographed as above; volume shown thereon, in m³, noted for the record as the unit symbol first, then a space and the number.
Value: m³ 4688.2032
